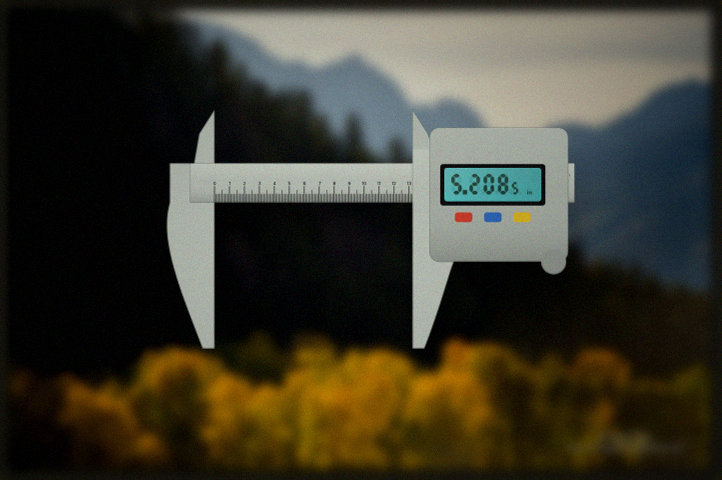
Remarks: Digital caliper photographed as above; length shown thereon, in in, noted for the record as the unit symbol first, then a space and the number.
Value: in 5.2085
